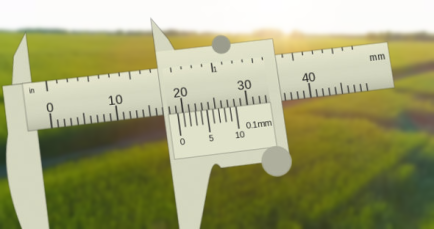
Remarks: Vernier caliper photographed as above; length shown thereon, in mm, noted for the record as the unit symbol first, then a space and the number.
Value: mm 19.2
